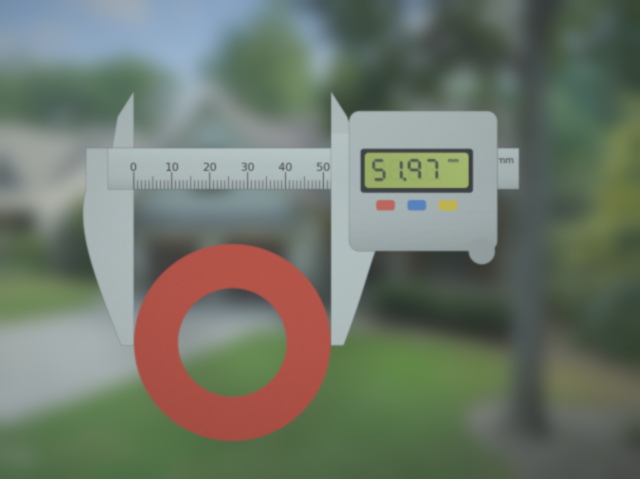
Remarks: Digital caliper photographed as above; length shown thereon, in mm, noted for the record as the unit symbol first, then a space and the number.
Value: mm 51.97
